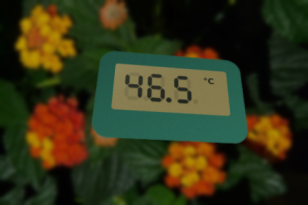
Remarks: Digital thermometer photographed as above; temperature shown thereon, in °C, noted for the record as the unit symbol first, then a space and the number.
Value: °C 46.5
